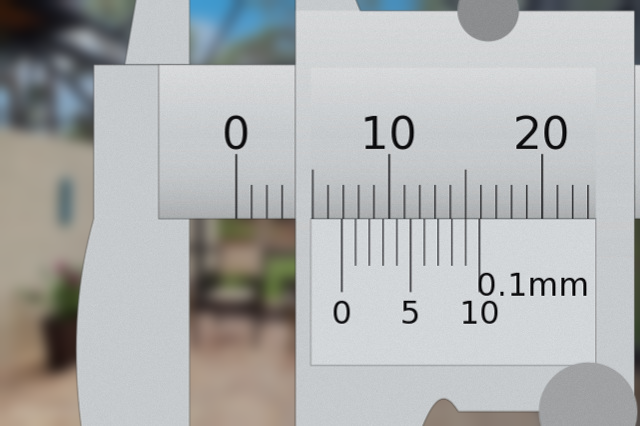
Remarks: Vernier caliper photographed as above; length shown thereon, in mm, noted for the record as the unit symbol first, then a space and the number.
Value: mm 6.9
